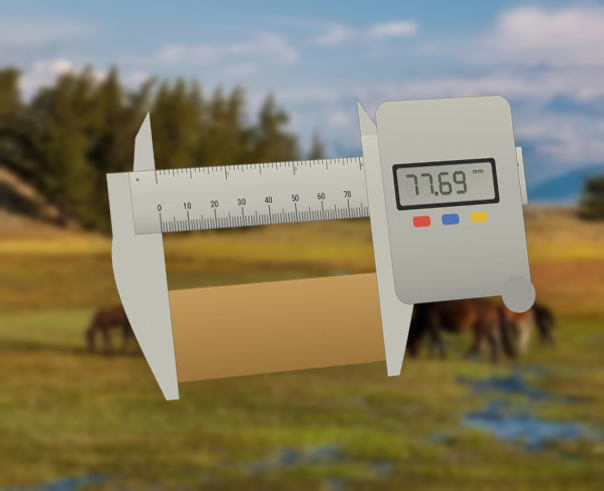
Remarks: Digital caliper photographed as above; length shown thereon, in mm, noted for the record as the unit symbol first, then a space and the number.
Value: mm 77.69
